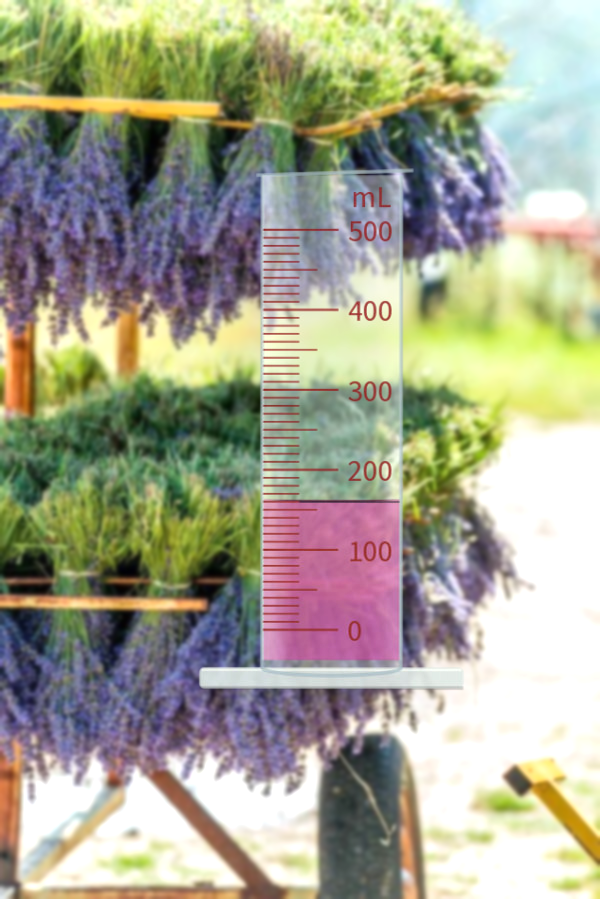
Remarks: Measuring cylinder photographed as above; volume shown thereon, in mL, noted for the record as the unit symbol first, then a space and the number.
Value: mL 160
